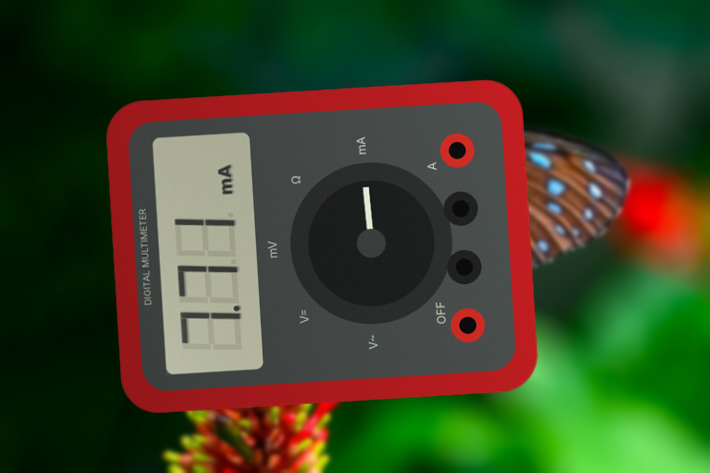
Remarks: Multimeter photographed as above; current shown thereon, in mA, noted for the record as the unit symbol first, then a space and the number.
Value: mA 7.71
